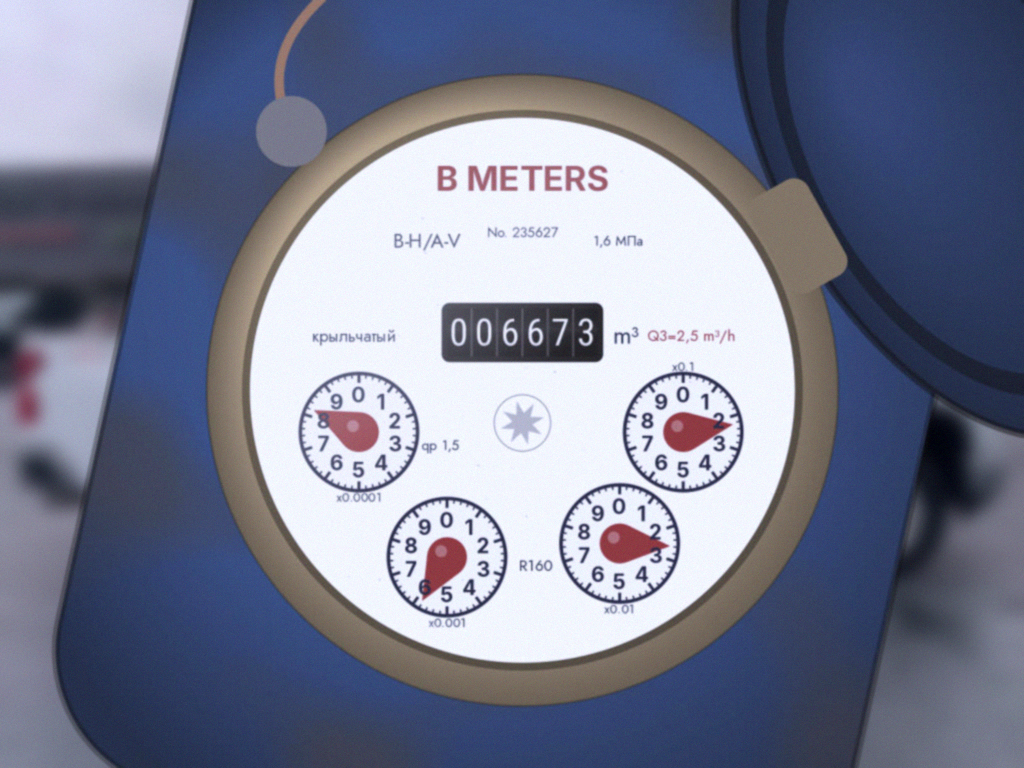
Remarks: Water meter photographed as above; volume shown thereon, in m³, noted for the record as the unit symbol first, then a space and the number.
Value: m³ 6673.2258
